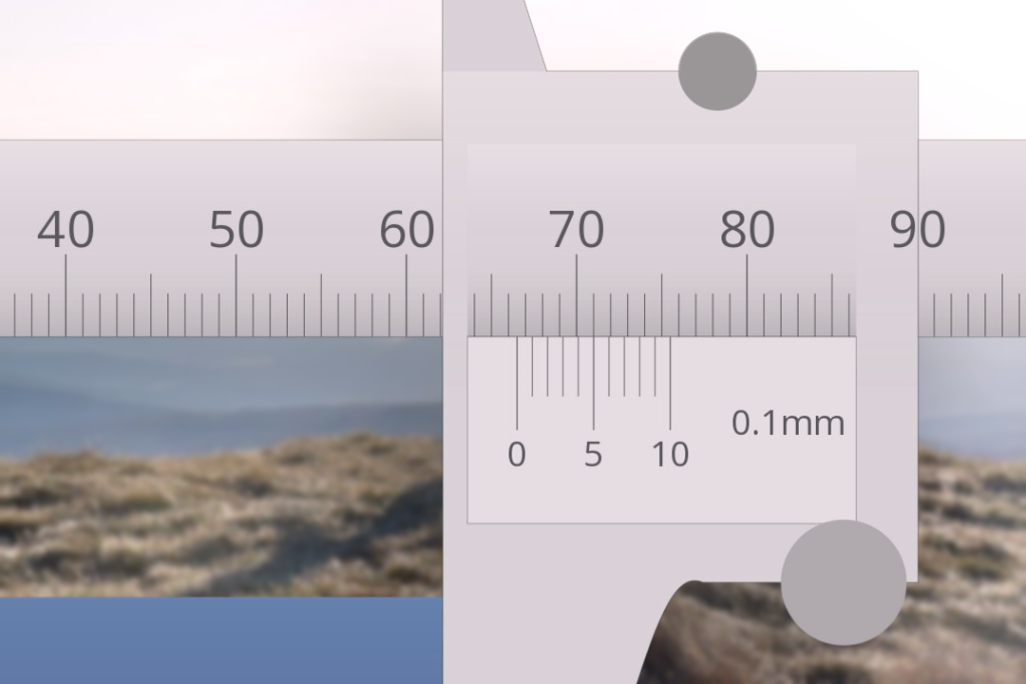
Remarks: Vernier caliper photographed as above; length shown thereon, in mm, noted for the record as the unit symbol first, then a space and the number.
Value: mm 66.5
